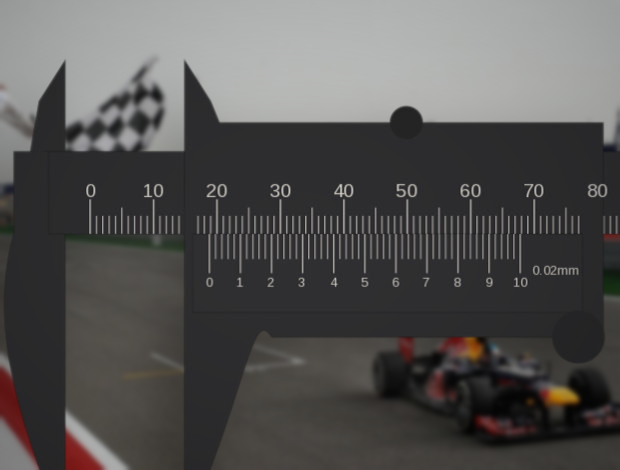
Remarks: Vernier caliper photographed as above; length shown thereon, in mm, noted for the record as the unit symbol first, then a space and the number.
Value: mm 18.8
